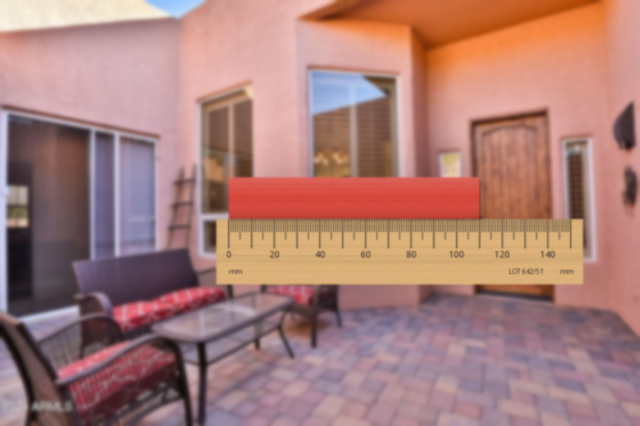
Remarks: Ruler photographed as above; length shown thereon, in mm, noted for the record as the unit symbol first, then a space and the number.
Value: mm 110
